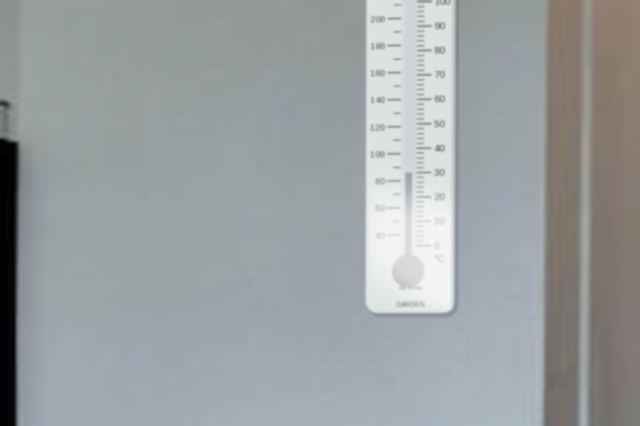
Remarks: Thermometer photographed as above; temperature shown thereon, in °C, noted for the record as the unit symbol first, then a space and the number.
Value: °C 30
